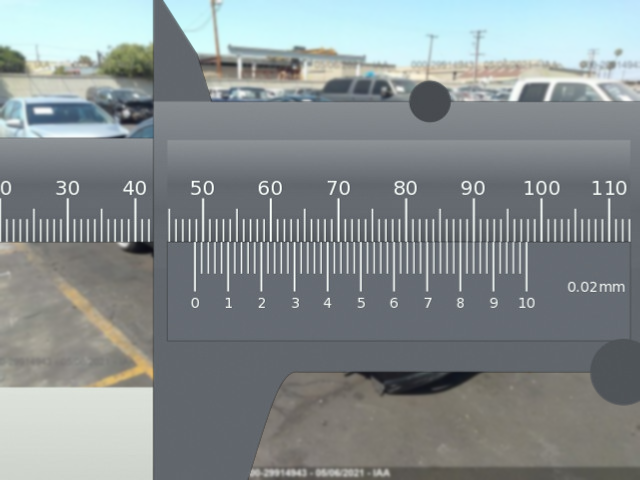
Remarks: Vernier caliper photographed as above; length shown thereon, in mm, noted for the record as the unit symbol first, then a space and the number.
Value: mm 48.8
